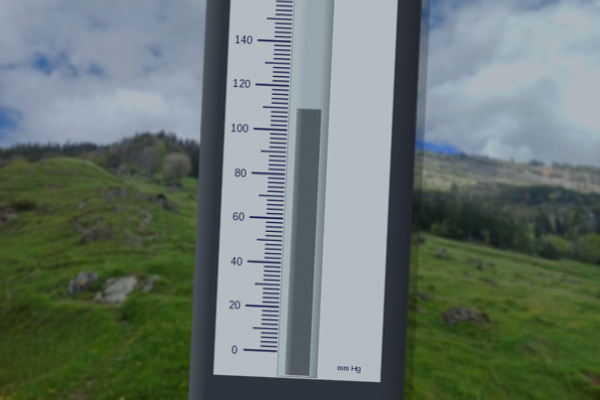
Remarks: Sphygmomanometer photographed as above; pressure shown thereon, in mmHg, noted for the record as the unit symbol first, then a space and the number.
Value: mmHg 110
